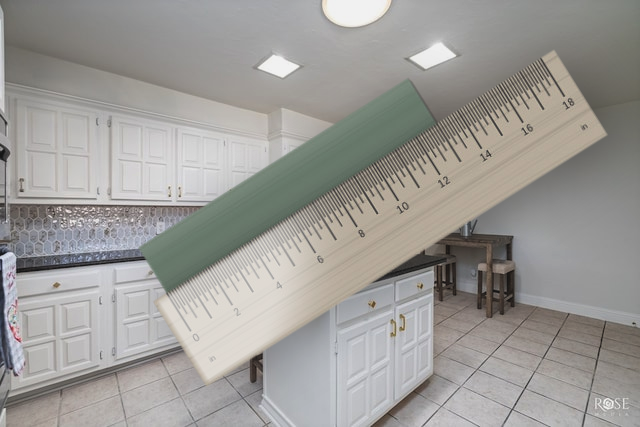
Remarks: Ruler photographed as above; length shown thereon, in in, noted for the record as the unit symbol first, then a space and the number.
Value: in 13
